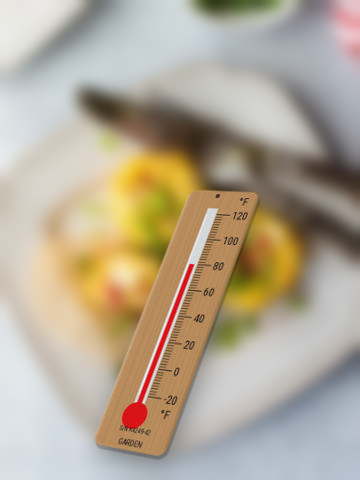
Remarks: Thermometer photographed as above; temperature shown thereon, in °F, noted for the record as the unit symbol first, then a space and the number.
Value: °F 80
